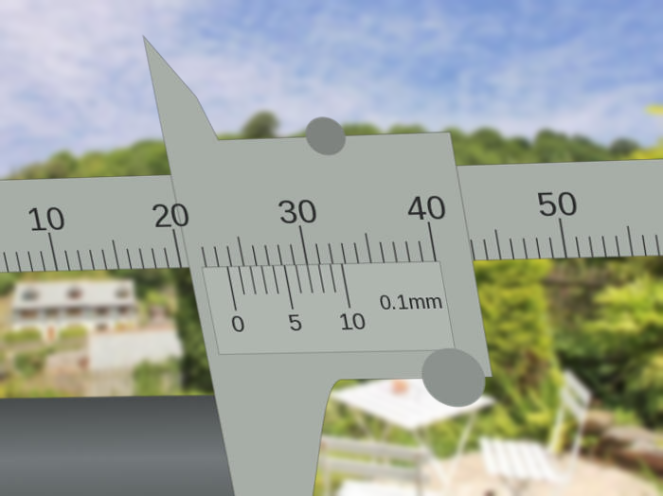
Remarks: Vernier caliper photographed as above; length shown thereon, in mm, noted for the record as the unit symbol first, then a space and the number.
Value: mm 23.7
